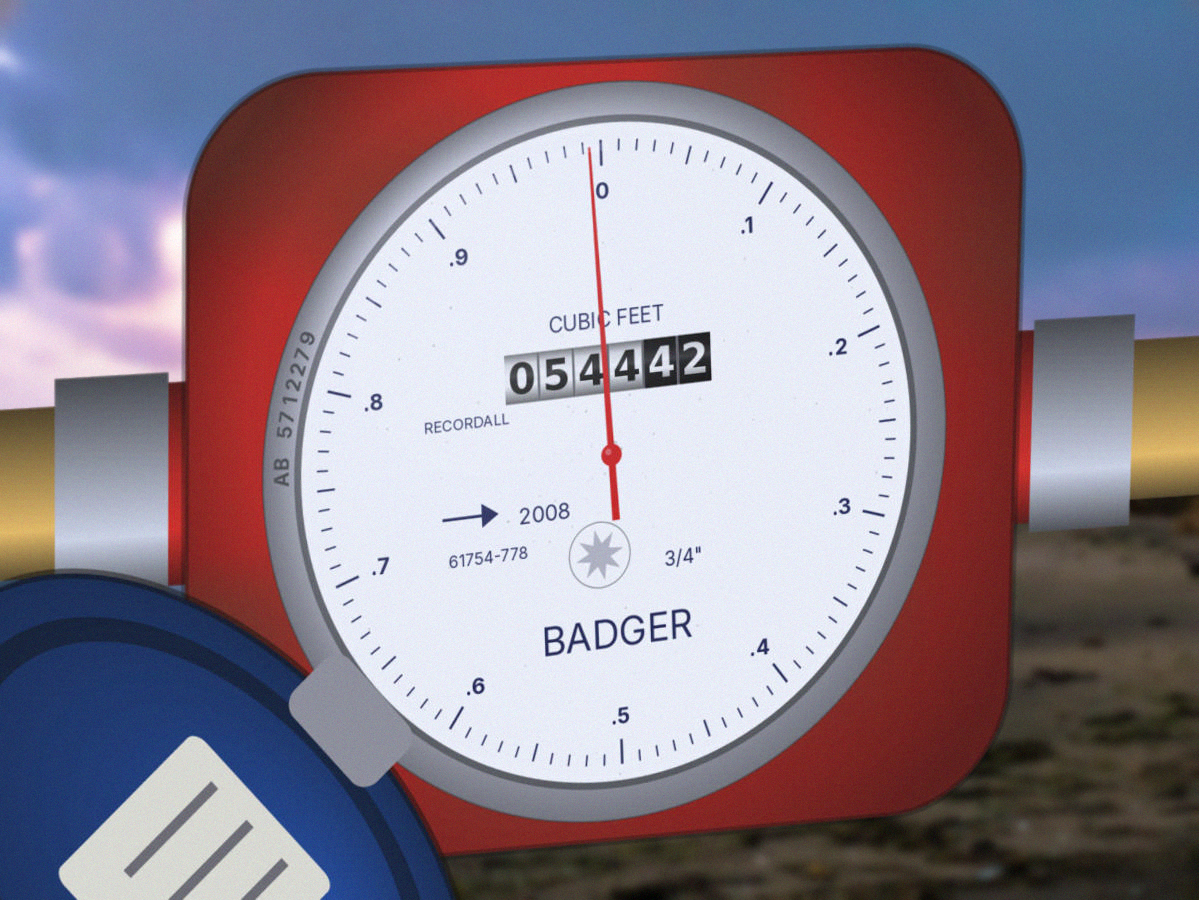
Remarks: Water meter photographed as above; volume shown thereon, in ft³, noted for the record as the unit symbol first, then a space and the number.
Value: ft³ 54441.99
